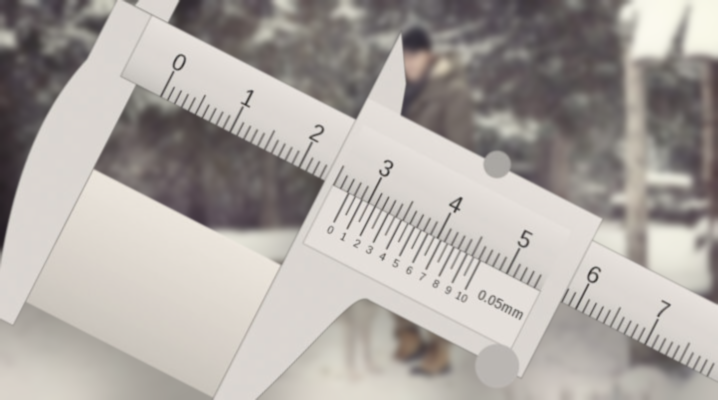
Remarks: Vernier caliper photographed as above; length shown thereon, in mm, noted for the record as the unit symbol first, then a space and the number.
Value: mm 27.2
